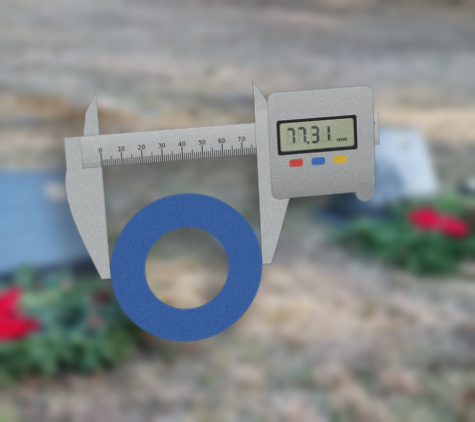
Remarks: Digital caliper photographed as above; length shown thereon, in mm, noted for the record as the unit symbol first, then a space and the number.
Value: mm 77.31
